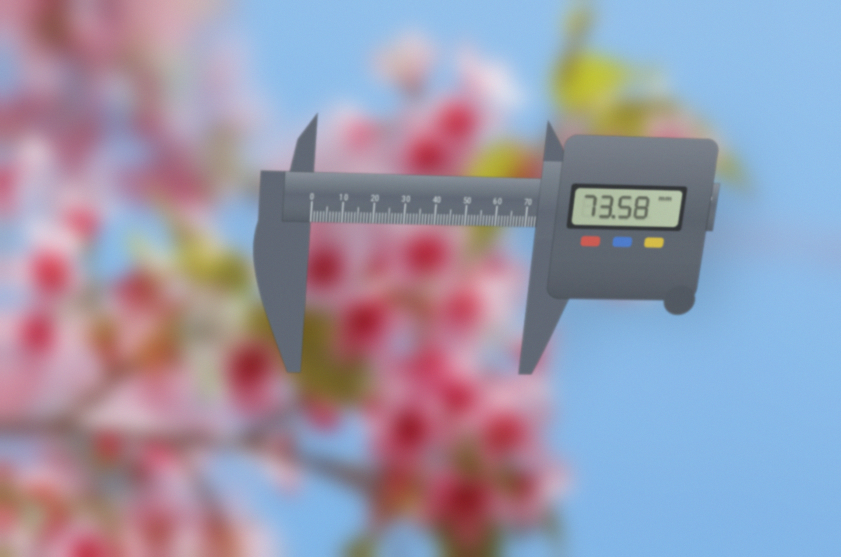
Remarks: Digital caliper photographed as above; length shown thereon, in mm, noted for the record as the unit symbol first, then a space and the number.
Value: mm 73.58
